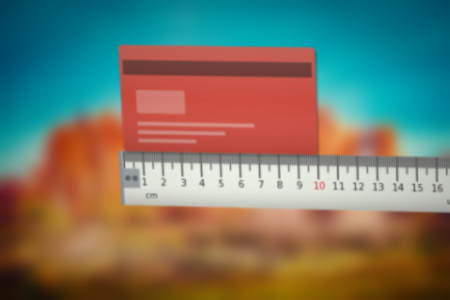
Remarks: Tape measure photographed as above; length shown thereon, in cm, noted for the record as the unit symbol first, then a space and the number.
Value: cm 10
